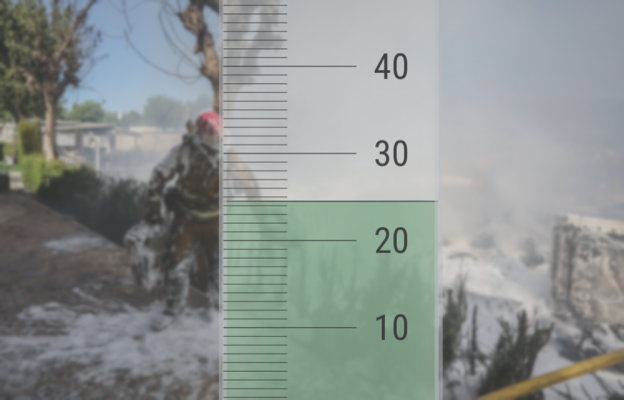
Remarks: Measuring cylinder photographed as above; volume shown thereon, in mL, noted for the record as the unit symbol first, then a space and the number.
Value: mL 24.5
